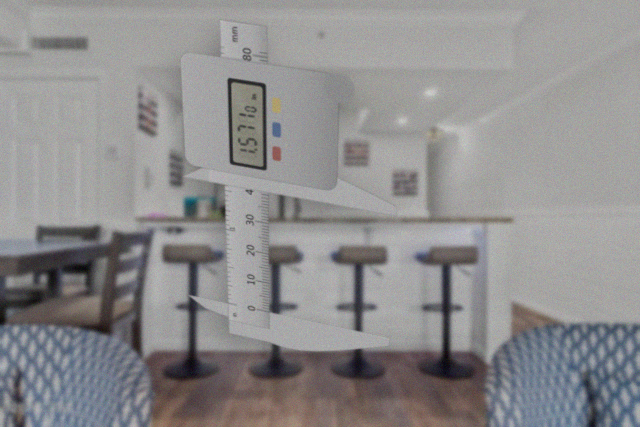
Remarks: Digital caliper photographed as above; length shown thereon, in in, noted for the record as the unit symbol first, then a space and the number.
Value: in 1.5710
